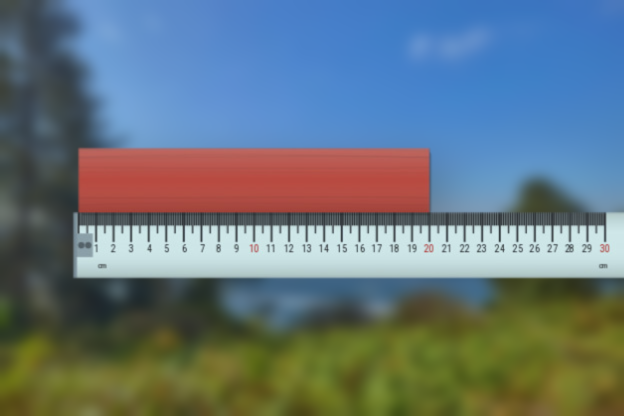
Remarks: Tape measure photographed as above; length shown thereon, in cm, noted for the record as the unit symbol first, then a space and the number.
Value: cm 20
